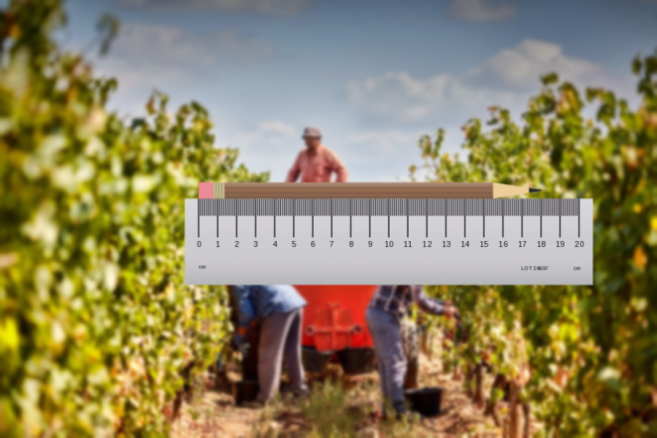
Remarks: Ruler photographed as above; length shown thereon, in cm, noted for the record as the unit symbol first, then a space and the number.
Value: cm 18
